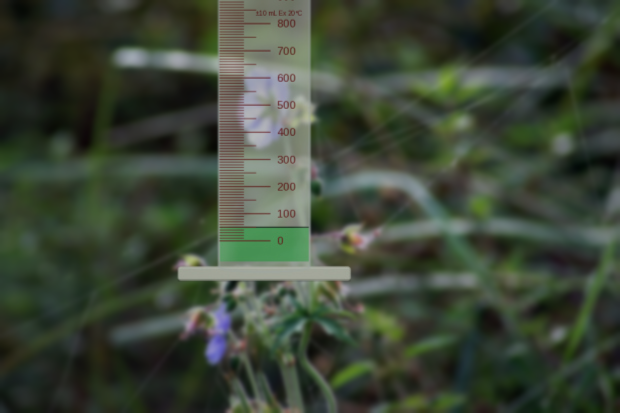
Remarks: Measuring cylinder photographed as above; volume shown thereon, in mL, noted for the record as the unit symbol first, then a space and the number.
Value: mL 50
